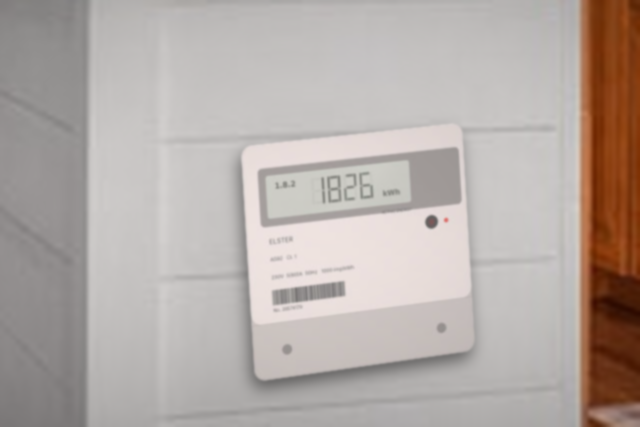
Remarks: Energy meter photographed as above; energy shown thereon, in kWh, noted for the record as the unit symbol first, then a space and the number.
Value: kWh 1826
